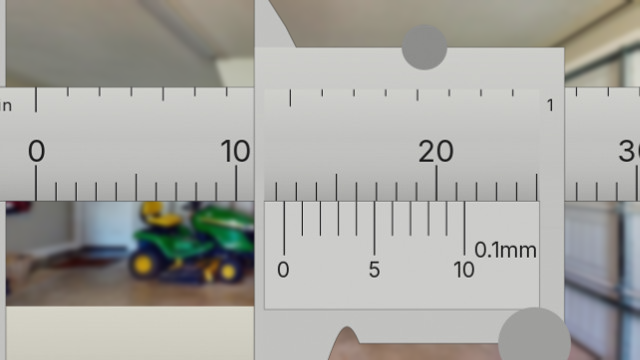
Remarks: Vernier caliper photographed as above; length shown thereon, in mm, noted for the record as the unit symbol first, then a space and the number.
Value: mm 12.4
